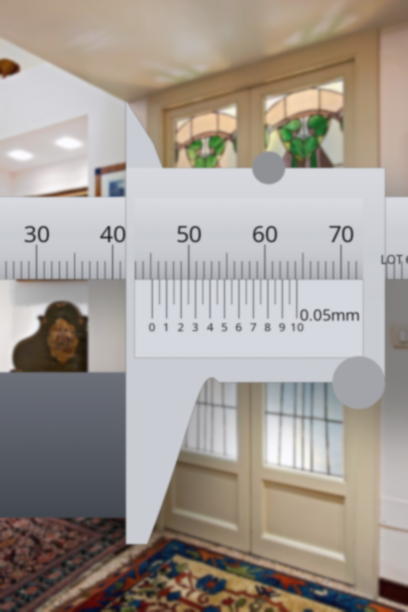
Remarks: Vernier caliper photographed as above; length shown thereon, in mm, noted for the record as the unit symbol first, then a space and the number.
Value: mm 45.2
